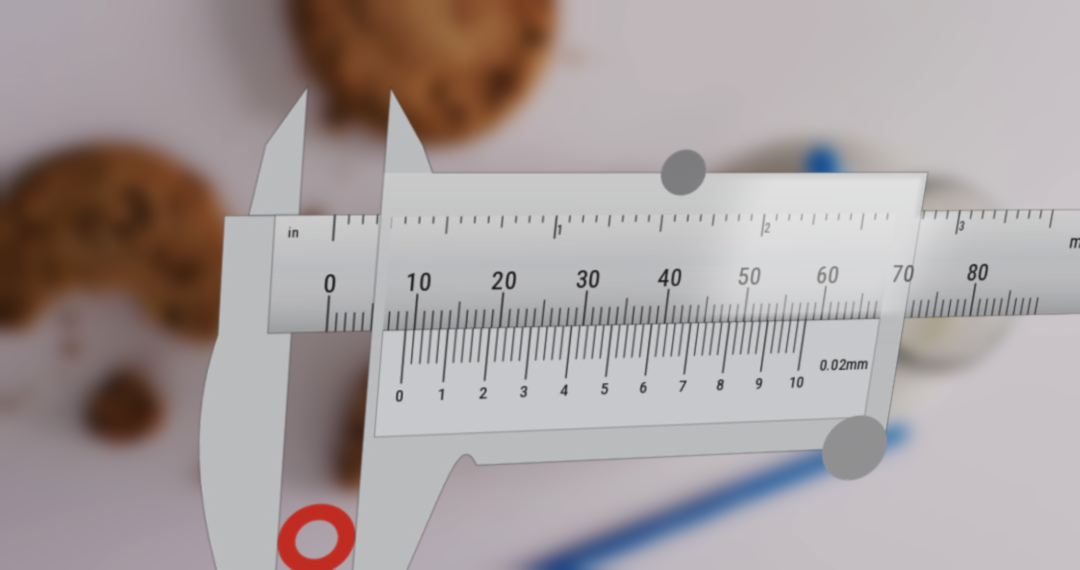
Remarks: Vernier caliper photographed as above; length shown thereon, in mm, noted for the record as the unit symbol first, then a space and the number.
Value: mm 9.0
